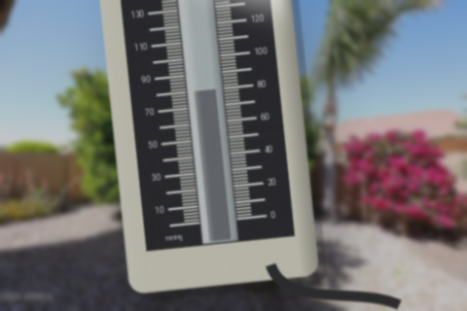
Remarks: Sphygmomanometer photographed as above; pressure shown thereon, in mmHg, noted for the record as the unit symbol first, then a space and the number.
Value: mmHg 80
